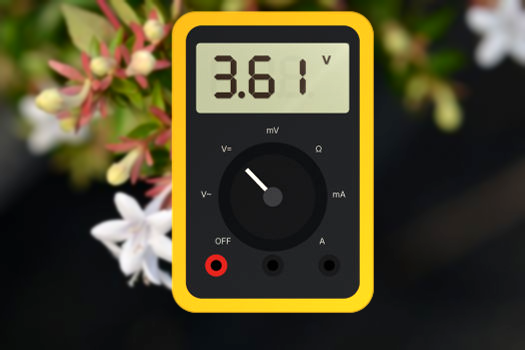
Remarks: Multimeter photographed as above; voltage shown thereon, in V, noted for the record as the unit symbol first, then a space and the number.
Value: V 3.61
